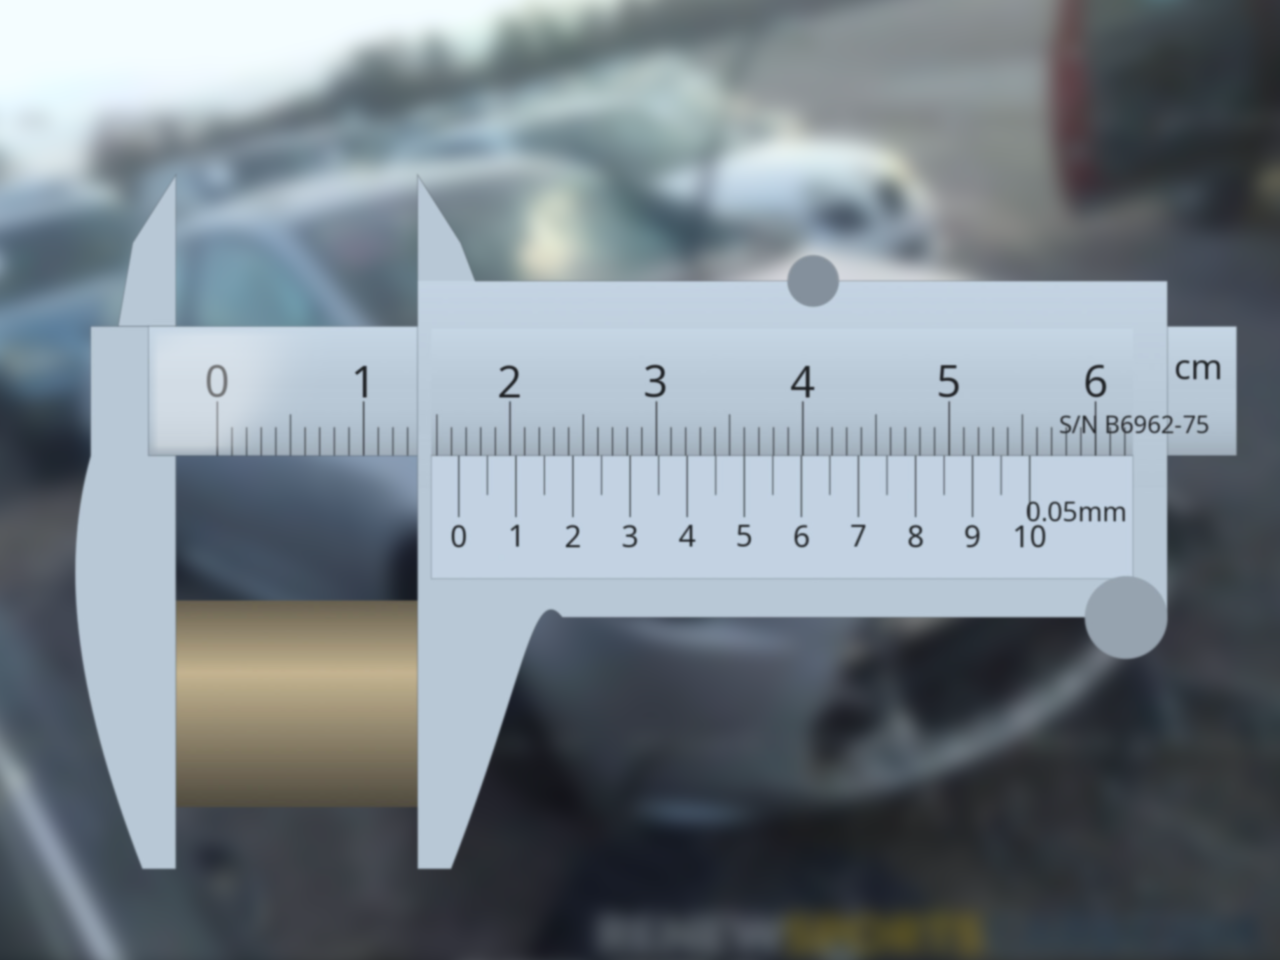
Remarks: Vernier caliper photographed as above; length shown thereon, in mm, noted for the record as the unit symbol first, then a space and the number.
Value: mm 16.5
